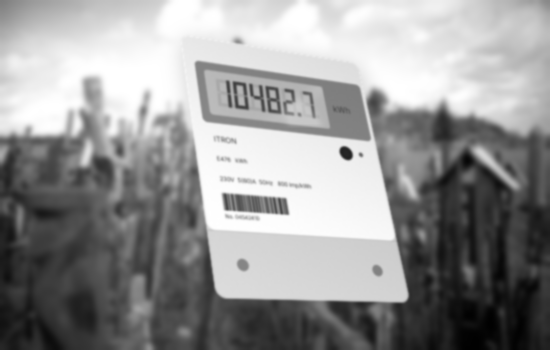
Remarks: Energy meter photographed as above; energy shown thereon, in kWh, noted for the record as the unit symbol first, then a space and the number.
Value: kWh 10482.7
